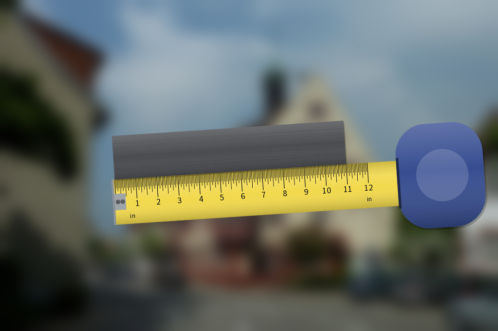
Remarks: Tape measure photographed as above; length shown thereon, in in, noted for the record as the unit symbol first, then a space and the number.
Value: in 11
